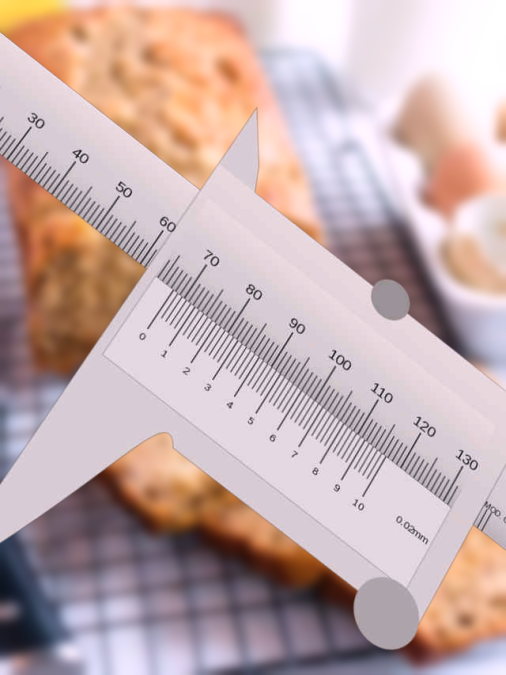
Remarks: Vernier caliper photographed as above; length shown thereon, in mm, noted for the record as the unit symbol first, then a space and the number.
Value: mm 67.6
